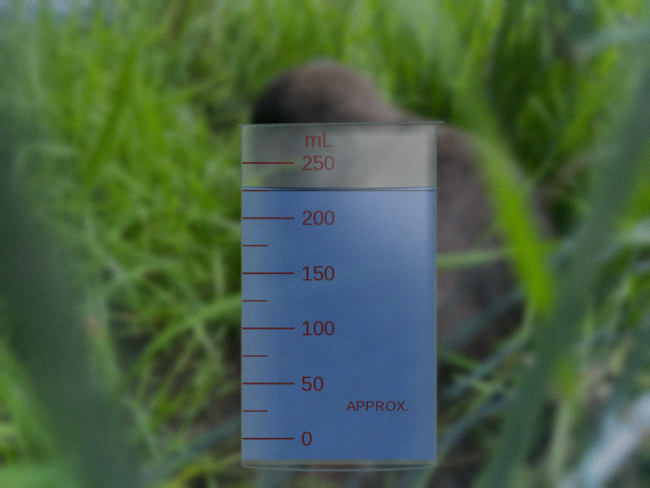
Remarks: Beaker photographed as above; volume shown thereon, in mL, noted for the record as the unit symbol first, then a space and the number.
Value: mL 225
